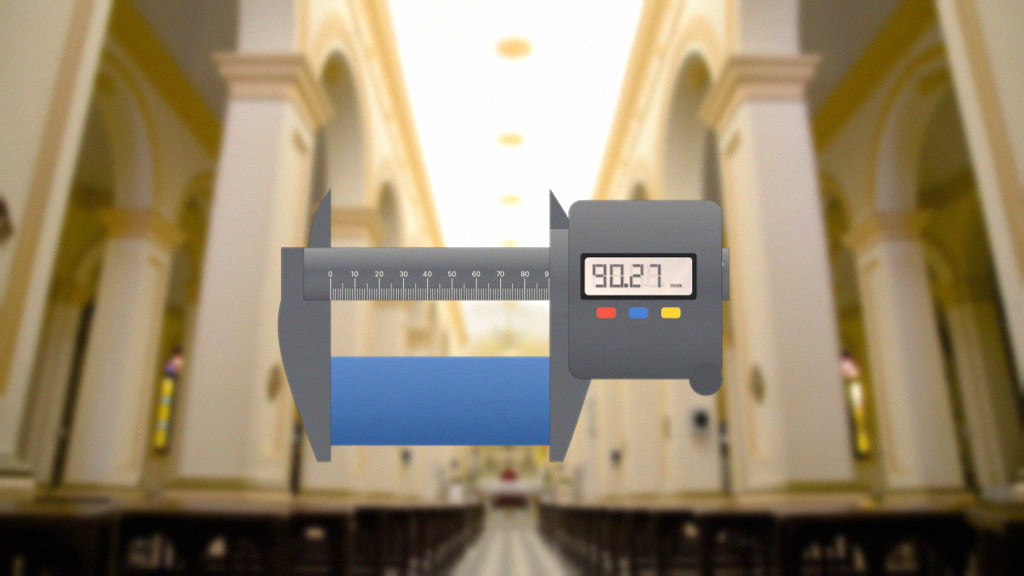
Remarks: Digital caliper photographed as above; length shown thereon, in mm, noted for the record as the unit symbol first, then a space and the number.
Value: mm 90.27
